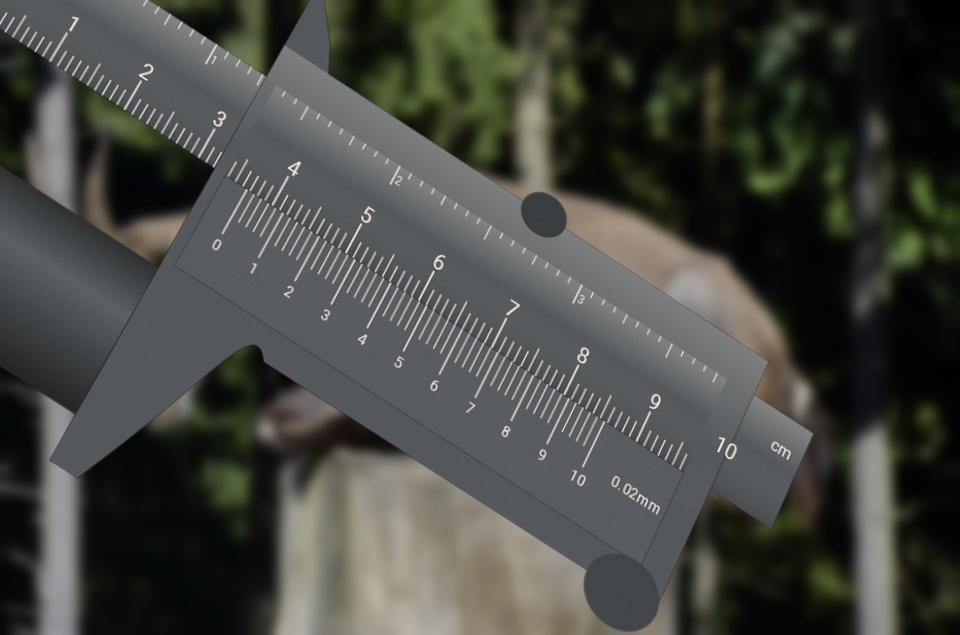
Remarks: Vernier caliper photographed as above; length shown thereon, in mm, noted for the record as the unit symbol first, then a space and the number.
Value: mm 36.6
